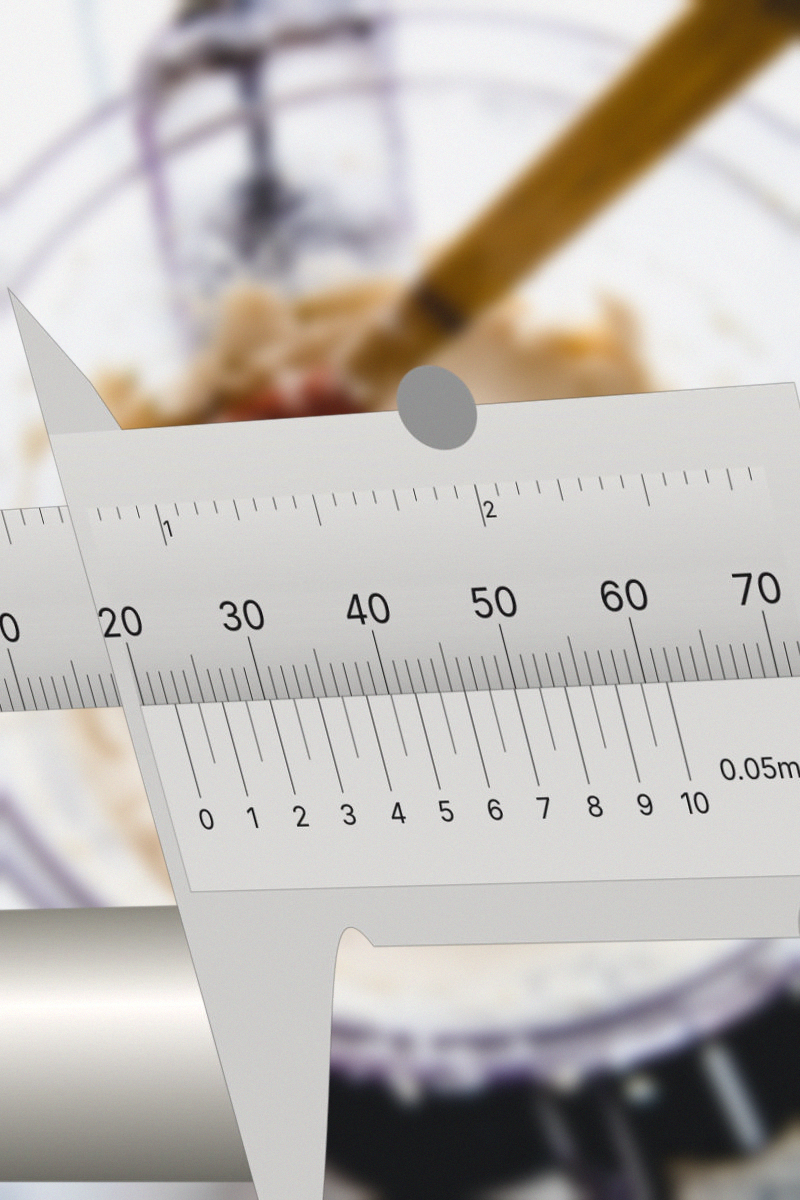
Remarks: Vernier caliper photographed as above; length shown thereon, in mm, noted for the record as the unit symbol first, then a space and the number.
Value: mm 22.6
